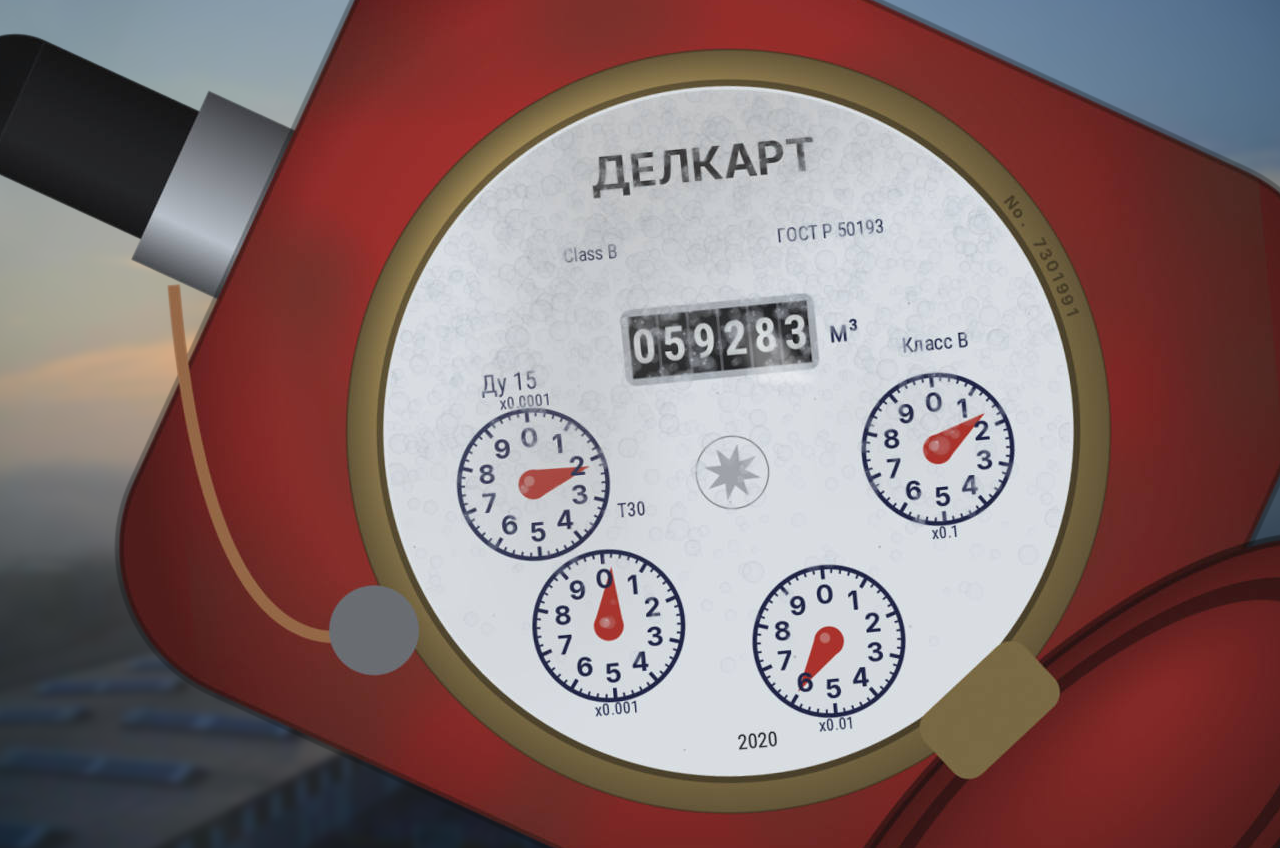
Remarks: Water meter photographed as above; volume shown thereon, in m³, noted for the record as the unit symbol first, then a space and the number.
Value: m³ 59283.1602
